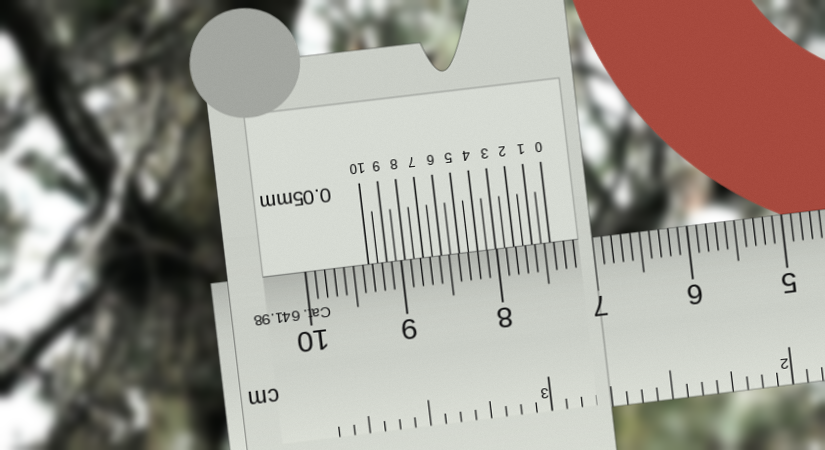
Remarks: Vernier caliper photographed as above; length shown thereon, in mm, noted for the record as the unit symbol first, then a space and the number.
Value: mm 74.4
